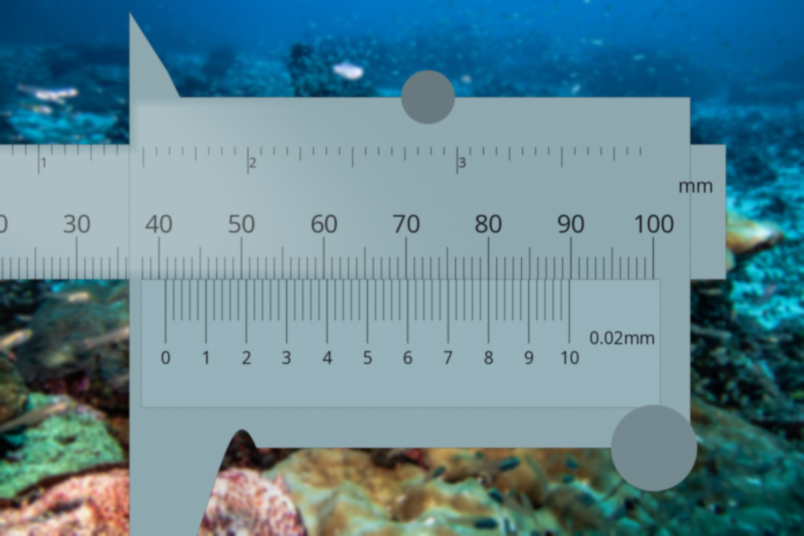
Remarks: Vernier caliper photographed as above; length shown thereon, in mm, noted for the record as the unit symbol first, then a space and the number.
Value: mm 40.8
